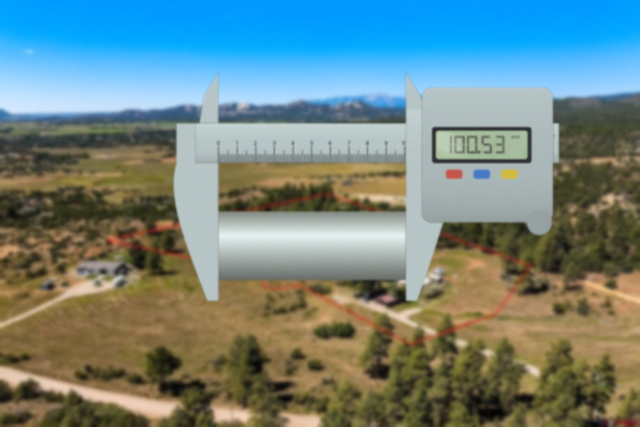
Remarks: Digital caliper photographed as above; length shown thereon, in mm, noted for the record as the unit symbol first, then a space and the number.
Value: mm 100.53
